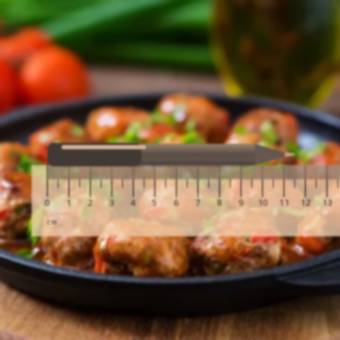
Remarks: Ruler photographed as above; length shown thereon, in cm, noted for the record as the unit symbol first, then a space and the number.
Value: cm 11.5
